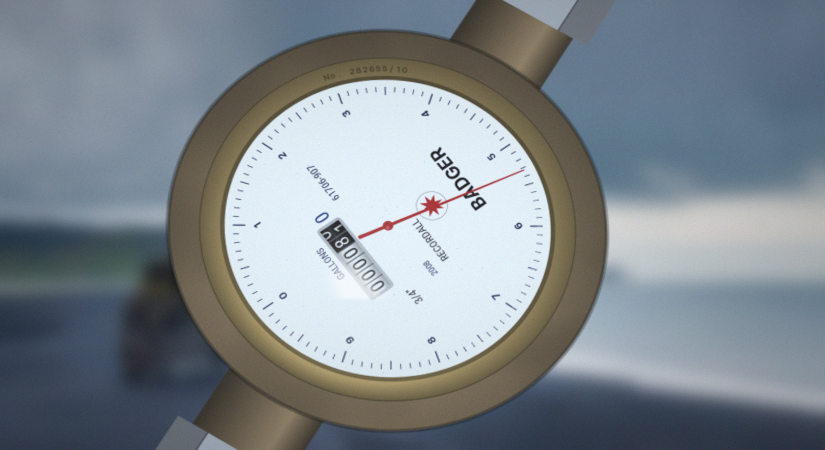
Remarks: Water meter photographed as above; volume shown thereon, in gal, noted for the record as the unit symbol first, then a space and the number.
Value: gal 805.3
